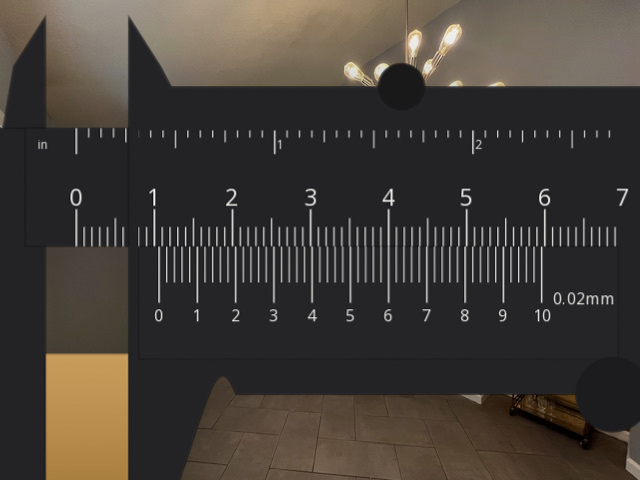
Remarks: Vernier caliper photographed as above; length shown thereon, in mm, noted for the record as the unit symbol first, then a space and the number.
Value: mm 10.6
